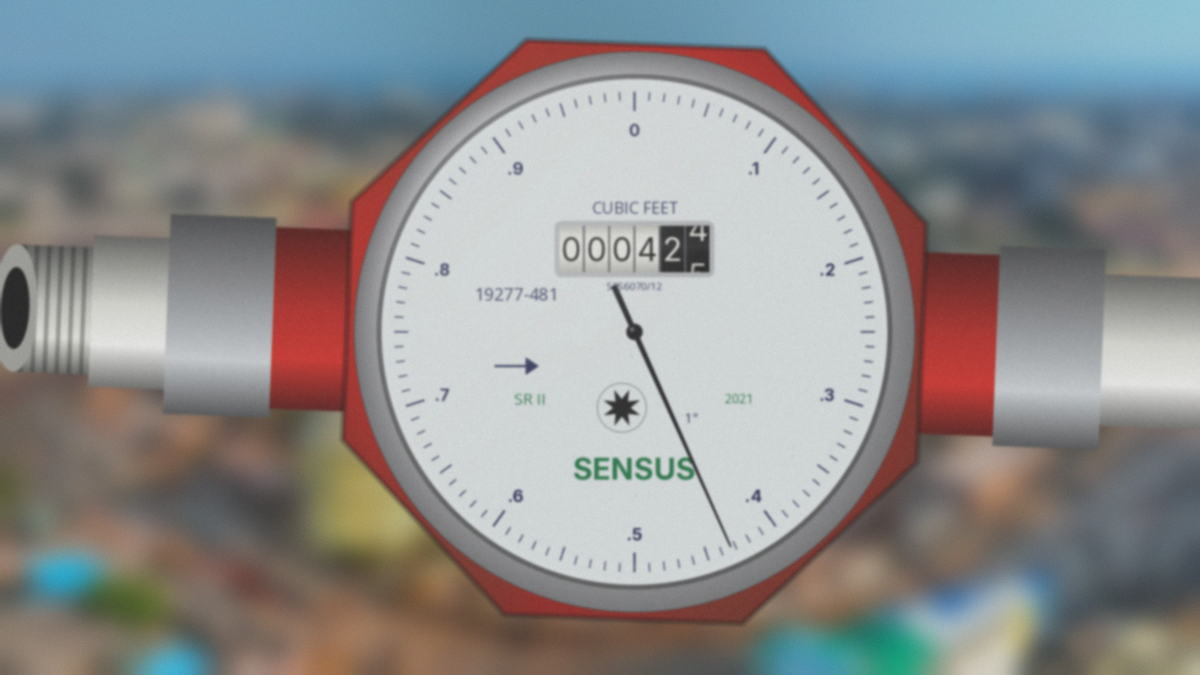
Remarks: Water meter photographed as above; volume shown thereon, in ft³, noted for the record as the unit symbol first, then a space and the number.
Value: ft³ 424.43
